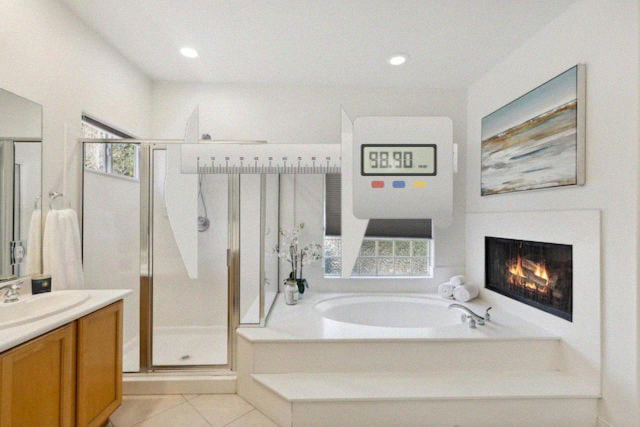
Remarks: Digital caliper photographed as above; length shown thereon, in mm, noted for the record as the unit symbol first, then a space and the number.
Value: mm 98.90
